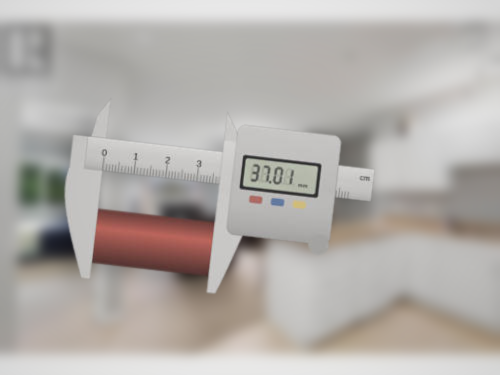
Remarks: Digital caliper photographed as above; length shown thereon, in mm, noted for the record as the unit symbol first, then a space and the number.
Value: mm 37.01
